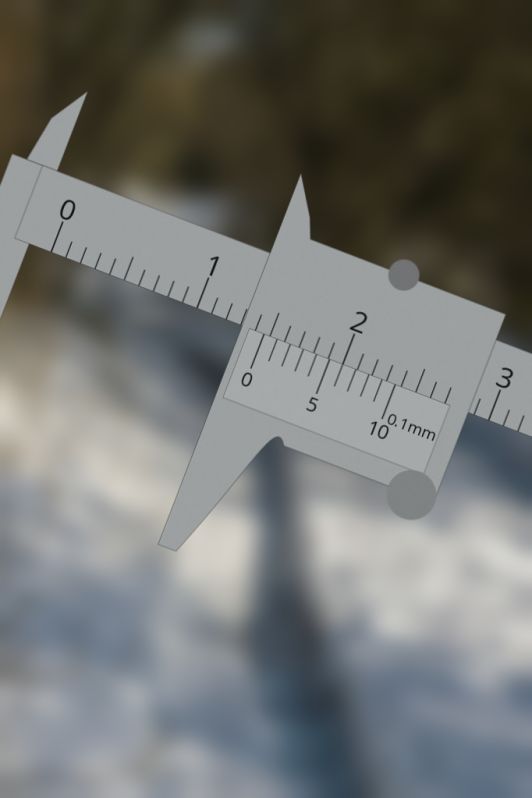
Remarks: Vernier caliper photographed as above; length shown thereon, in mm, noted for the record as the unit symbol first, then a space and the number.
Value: mm 14.6
